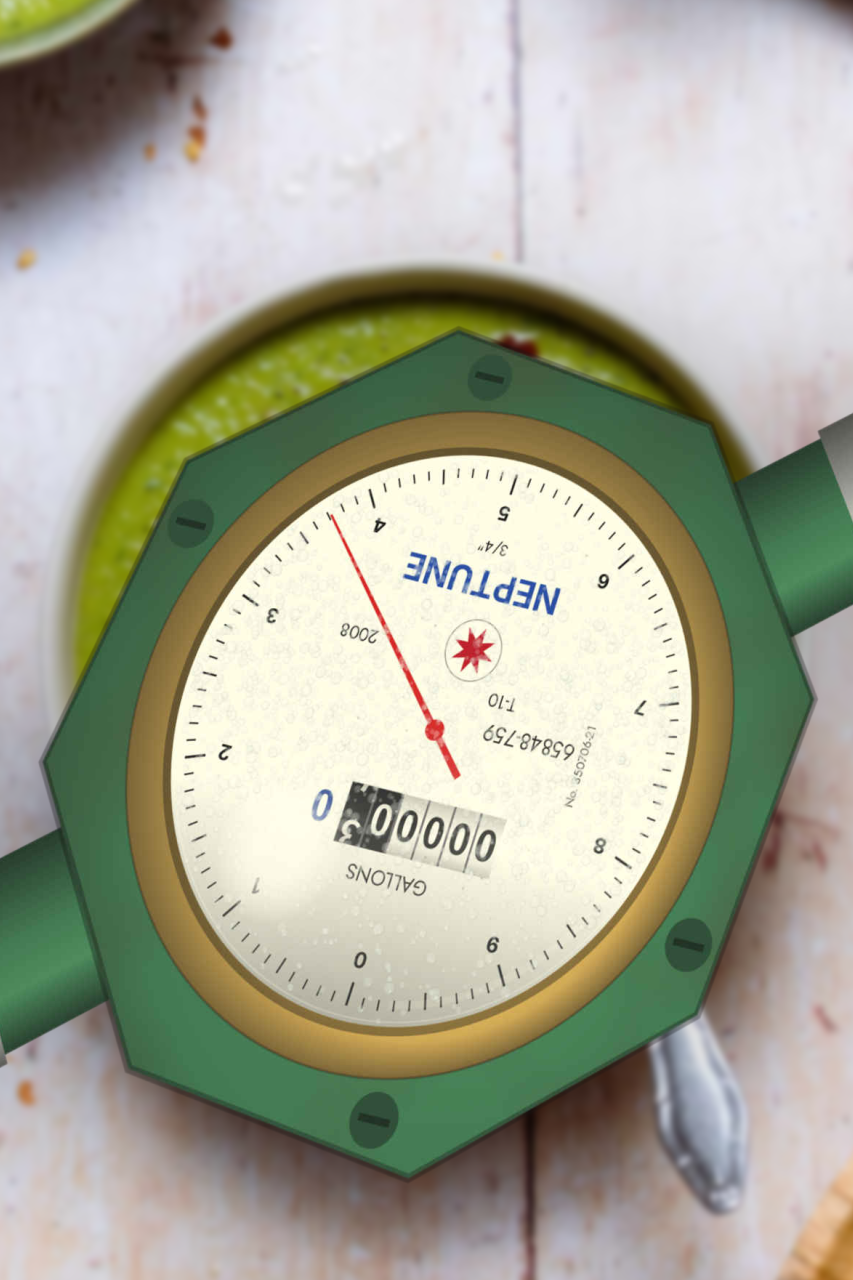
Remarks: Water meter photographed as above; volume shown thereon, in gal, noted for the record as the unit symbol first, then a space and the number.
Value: gal 33.7
